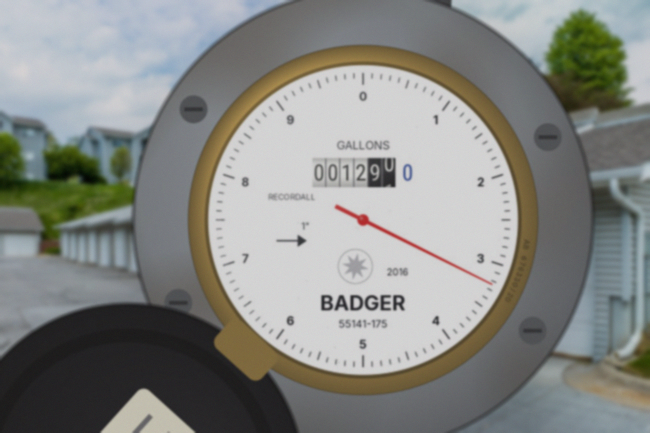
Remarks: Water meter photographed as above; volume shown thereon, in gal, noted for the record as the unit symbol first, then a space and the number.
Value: gal 12903.2
